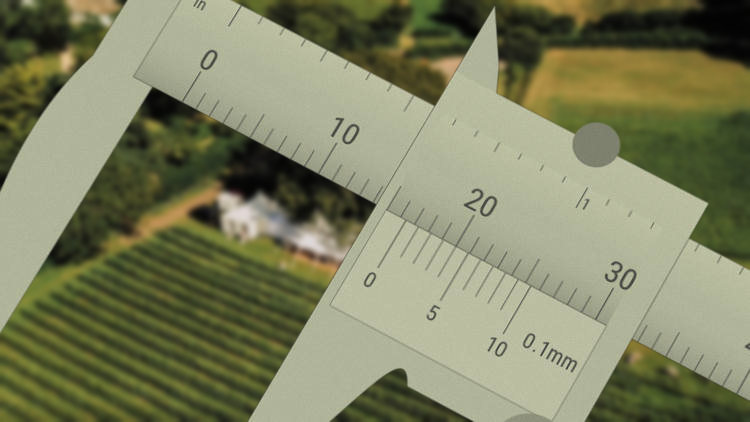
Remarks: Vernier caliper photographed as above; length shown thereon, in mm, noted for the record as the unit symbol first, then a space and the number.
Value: mm 16.4
